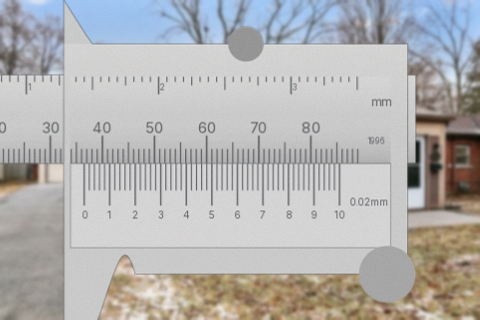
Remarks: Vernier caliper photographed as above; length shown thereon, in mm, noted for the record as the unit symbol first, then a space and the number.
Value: mm 36.5
